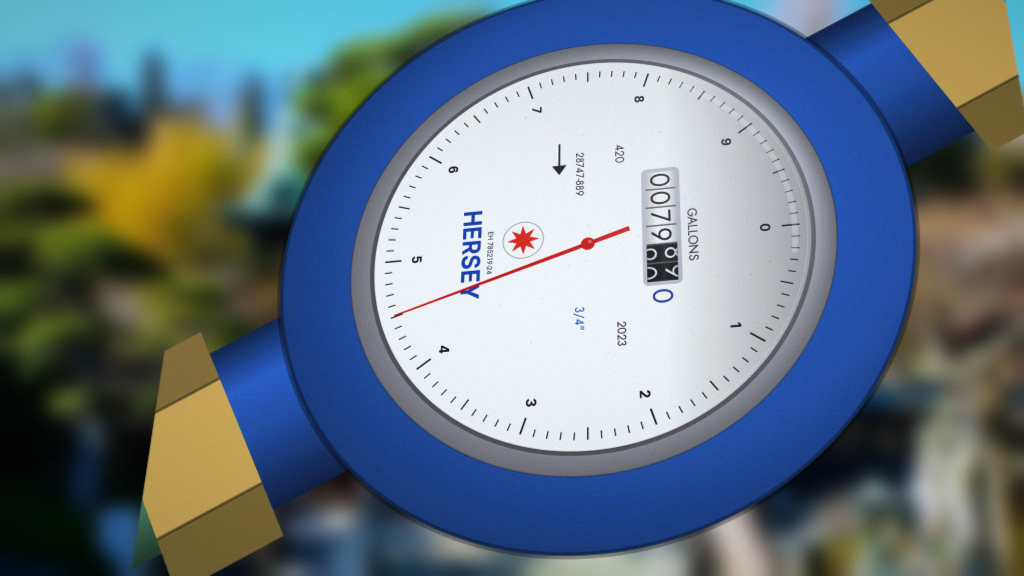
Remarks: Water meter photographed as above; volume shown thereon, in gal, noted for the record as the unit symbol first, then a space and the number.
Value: gal 79894.5
